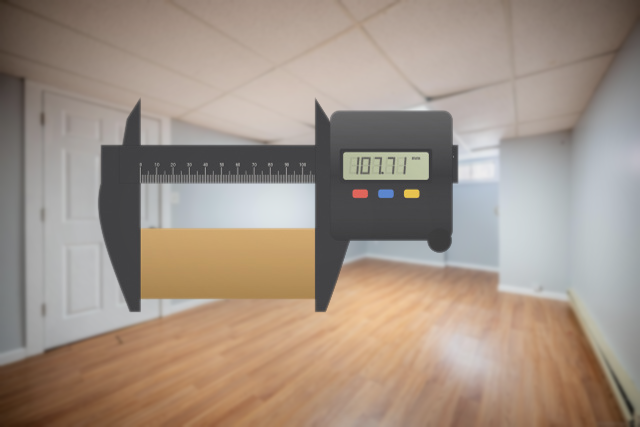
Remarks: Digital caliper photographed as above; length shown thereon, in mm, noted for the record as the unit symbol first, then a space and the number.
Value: mm 107.71
